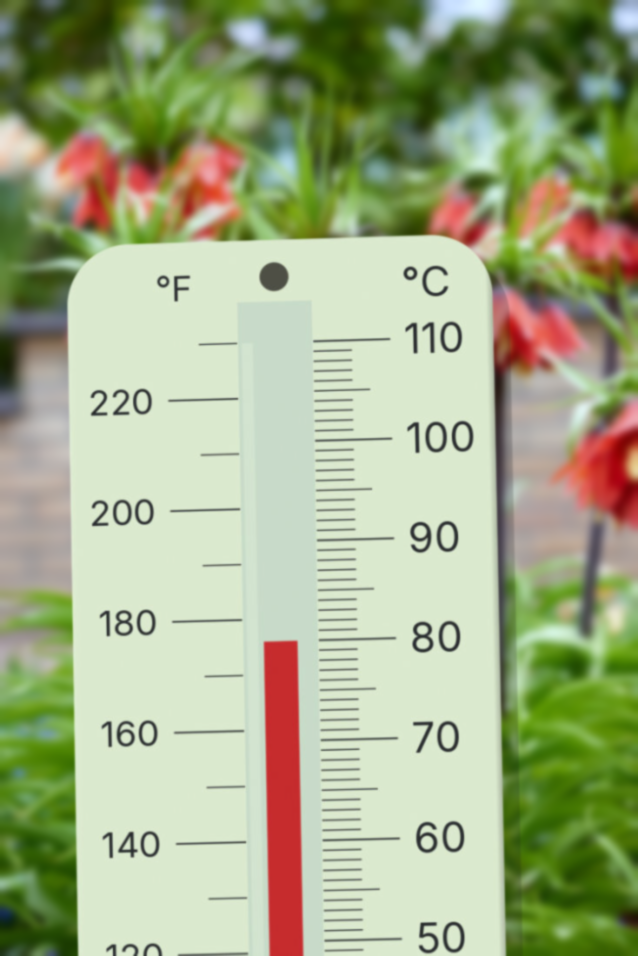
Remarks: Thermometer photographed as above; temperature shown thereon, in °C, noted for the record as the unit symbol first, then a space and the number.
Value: °C 80
